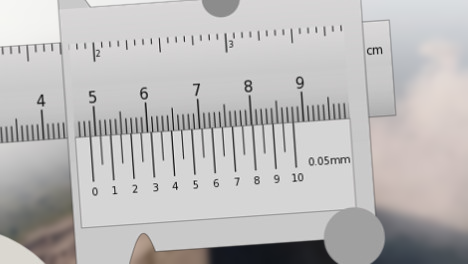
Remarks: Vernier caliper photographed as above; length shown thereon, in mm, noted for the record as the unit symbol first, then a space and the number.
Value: mm 49.0
